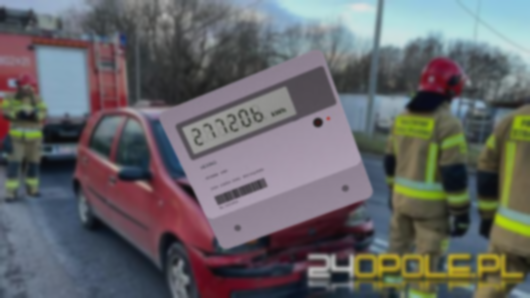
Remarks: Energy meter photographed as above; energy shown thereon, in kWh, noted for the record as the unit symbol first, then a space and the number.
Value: kWh 277206
